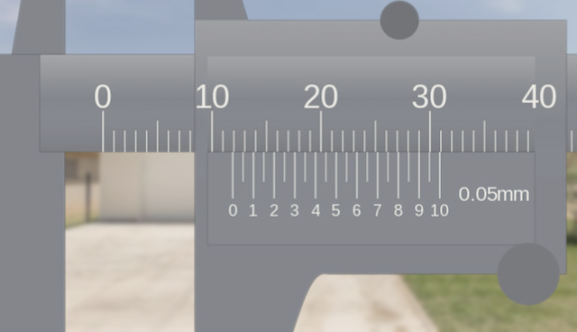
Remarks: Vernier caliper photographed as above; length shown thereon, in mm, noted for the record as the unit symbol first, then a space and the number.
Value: mm 11.9
